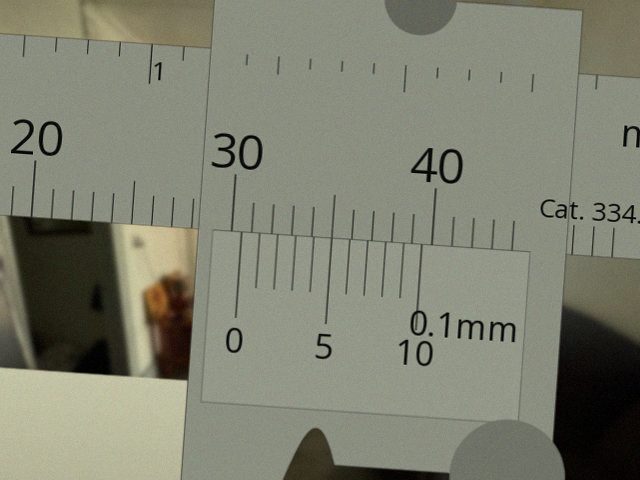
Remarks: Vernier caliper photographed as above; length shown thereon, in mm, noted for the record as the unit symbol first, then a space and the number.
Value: mm 30.5
